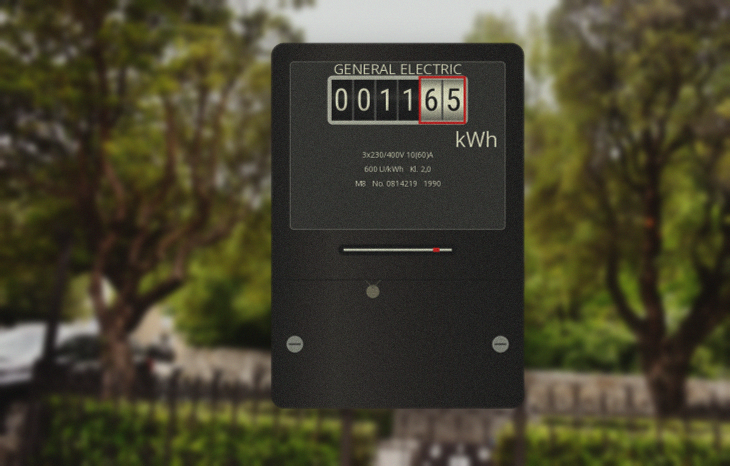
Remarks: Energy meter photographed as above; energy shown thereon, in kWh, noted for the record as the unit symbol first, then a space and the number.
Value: kWh 11.65
